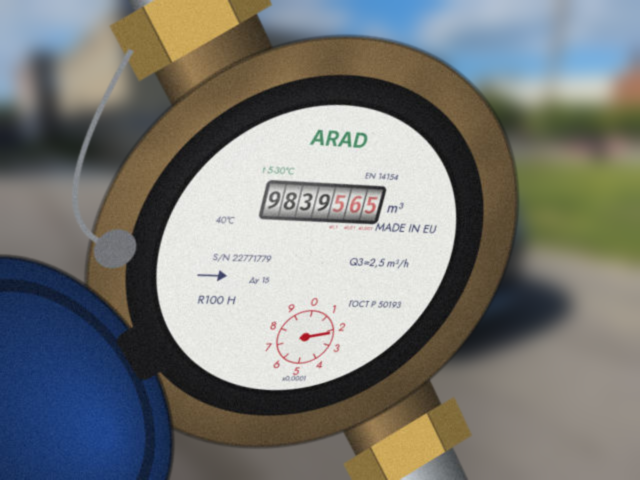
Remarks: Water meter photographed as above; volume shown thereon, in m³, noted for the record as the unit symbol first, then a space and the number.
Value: m³ 9839.5652
